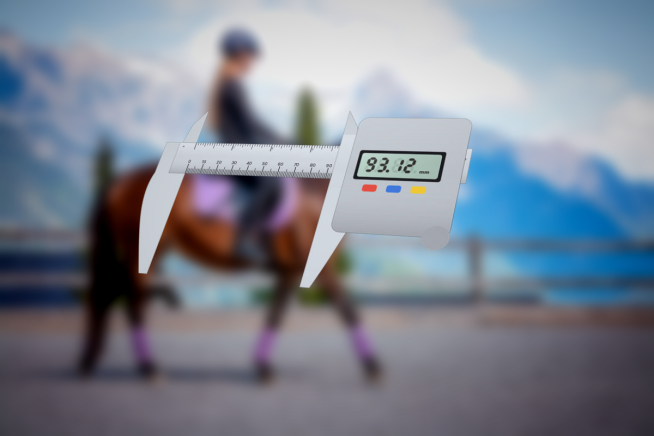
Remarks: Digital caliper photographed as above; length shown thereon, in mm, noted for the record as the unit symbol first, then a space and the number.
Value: mm 93.12
